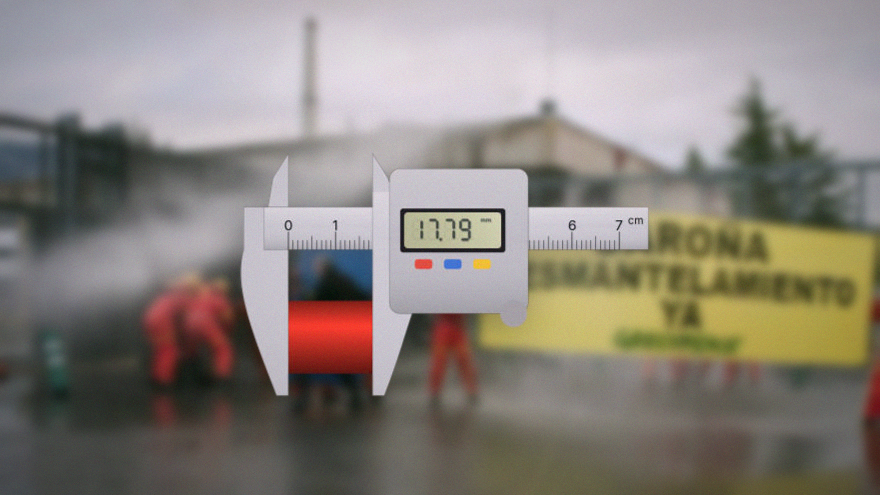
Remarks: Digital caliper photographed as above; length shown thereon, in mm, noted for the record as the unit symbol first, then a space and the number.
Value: mm 17.79
